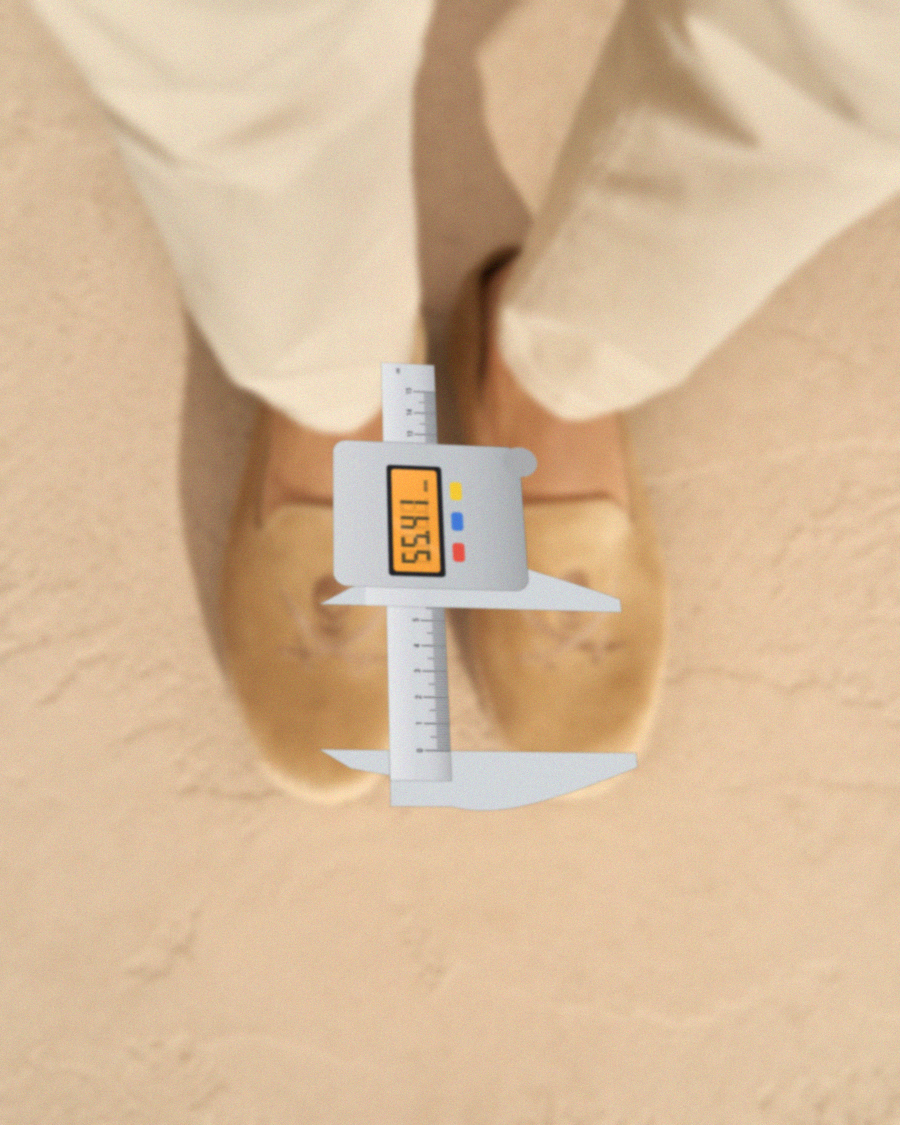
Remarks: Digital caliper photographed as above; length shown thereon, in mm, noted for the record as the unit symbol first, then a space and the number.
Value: mm 55.41
